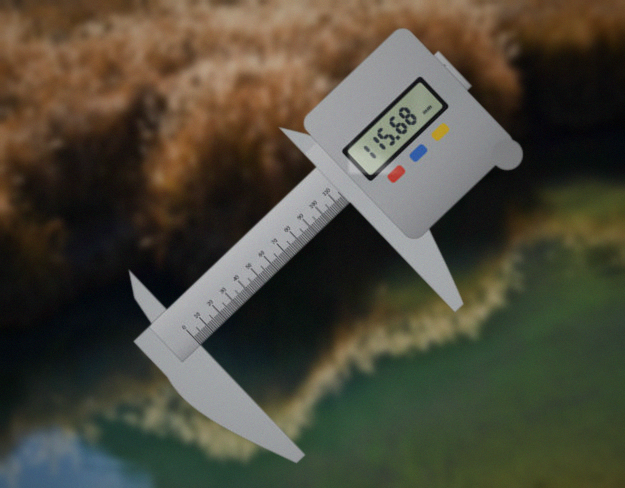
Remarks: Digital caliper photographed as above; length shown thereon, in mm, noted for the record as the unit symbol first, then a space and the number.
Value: mm 115.68
